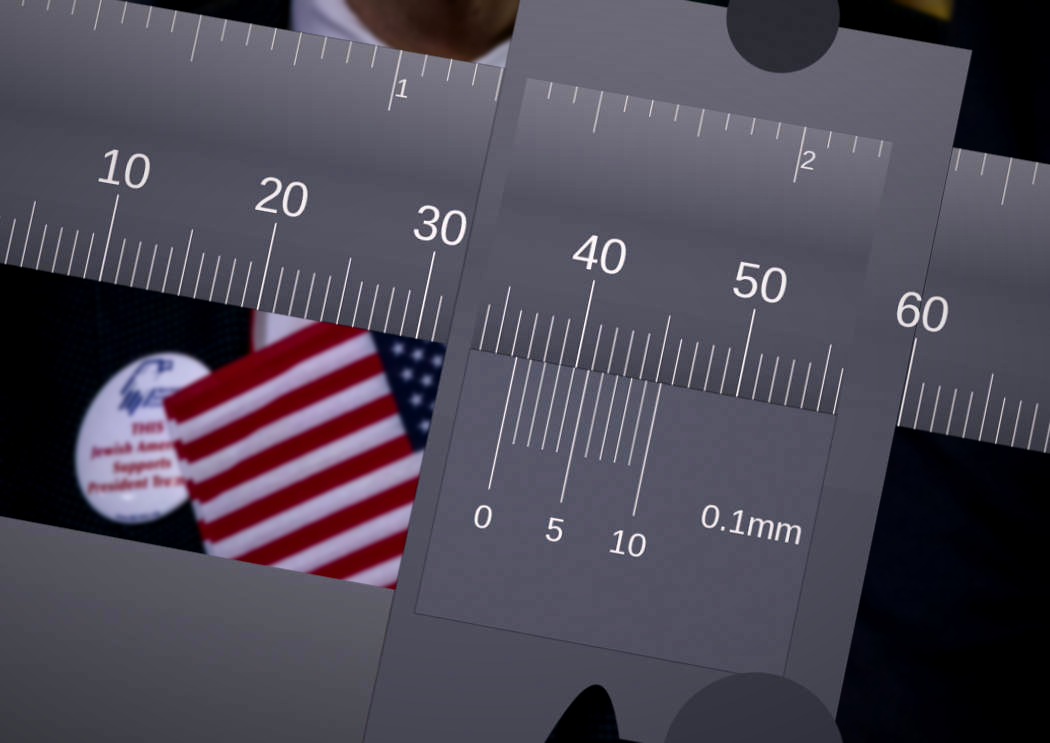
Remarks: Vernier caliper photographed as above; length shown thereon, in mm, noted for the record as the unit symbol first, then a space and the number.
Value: mm 36.3
